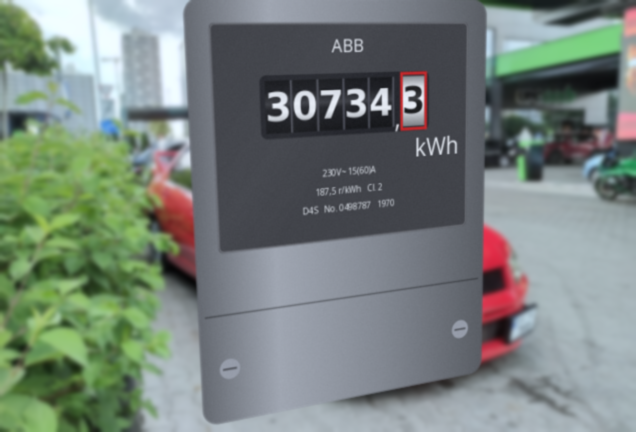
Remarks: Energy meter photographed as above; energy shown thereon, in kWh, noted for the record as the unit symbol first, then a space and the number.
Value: kWh 30734.3
